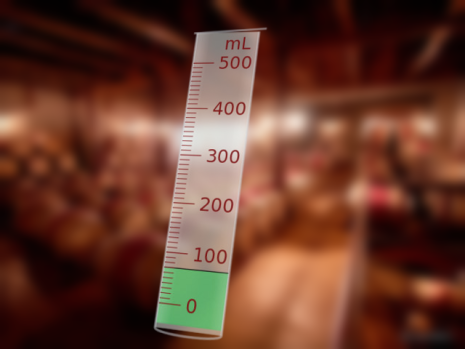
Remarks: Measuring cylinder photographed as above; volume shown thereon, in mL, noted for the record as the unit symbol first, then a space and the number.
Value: mL 70
